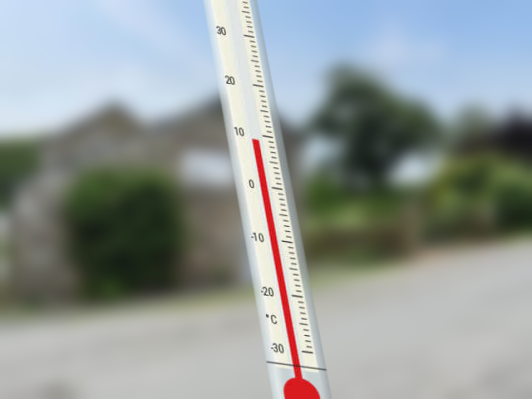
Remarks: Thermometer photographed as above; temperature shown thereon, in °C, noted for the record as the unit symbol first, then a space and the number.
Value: °C 9
